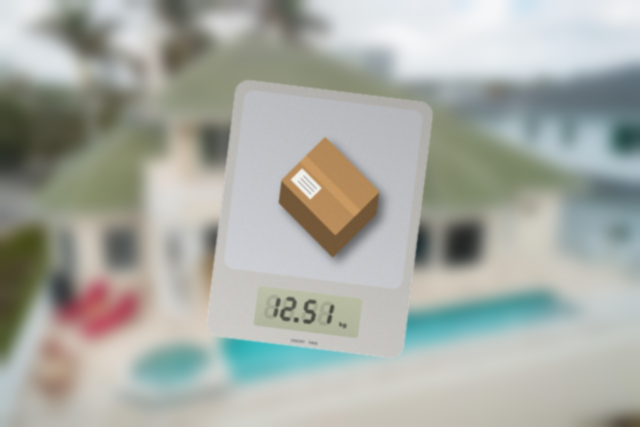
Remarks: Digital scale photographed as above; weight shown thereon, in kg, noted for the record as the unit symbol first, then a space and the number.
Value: kg 12.51
